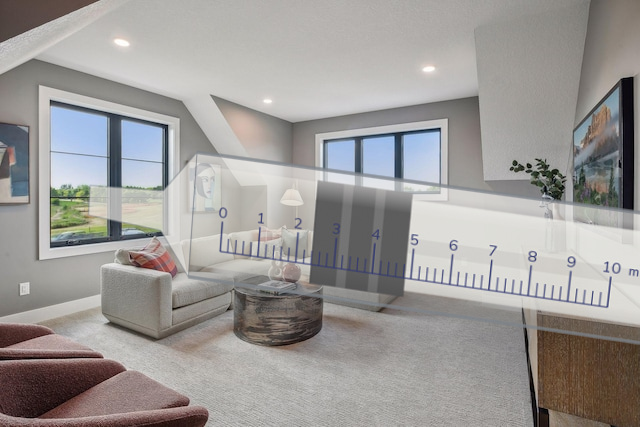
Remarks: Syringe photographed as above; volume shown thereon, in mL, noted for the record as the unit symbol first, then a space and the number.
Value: mL 2.4
